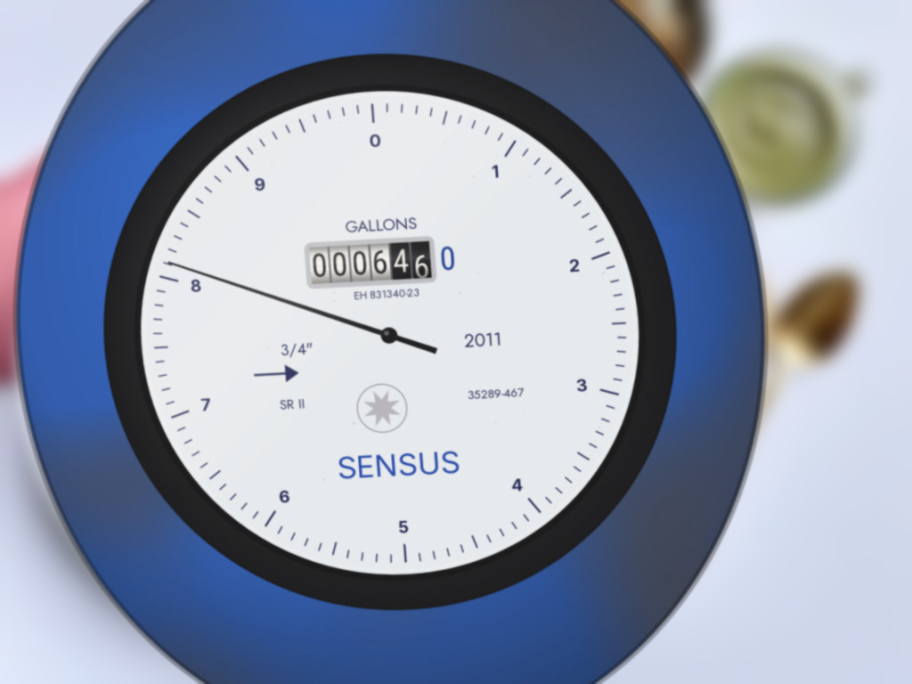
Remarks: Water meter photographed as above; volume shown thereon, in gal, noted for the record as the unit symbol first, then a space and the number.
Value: gal 6458.1
